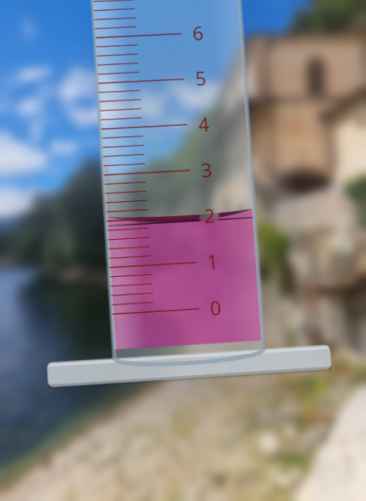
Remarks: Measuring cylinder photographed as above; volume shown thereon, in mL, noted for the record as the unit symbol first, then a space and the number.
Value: mL 1.9
